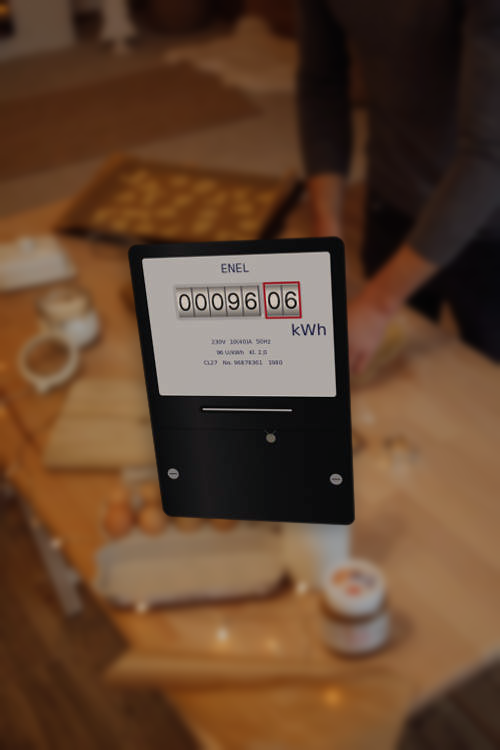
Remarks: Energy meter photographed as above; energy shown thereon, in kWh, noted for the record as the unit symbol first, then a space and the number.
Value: kWh 96.06
